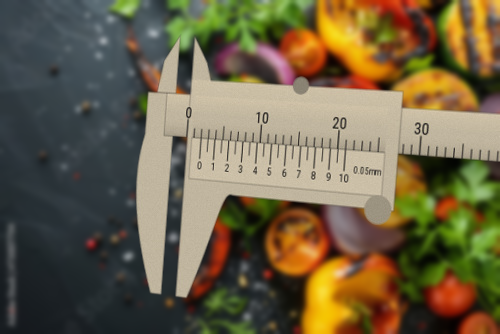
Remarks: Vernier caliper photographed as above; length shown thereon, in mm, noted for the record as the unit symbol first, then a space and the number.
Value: mm 2.0
